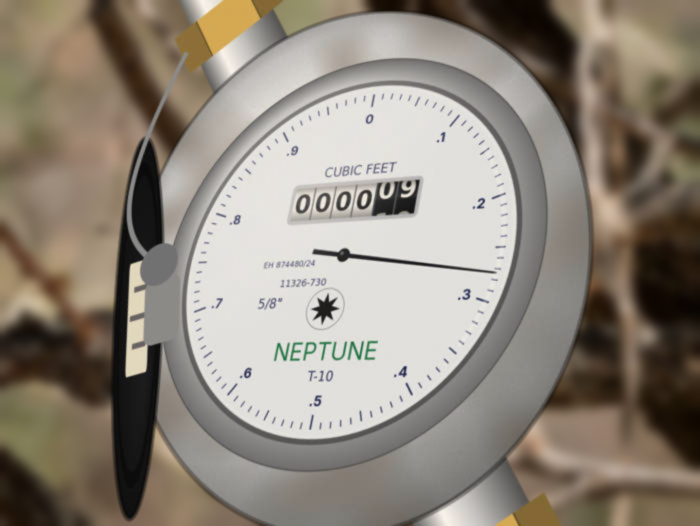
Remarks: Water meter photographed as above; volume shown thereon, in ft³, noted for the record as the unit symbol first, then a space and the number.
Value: ft³ 9.27
